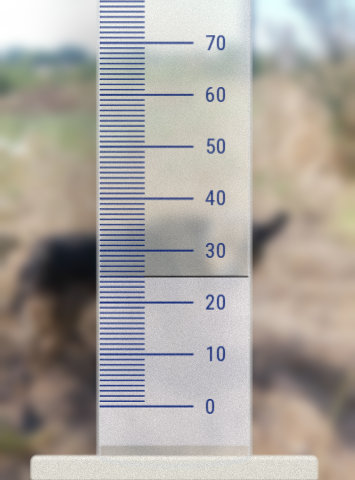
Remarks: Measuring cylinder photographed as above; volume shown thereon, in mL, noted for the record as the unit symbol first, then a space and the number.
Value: mL 25
